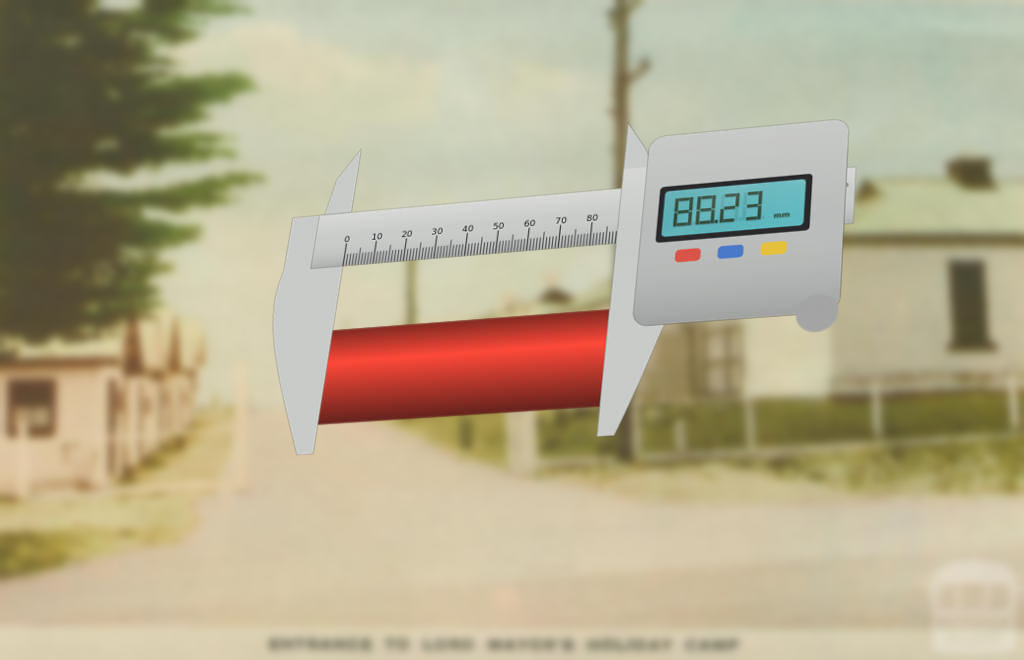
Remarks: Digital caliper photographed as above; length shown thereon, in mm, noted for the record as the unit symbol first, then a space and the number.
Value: mm 88.23
